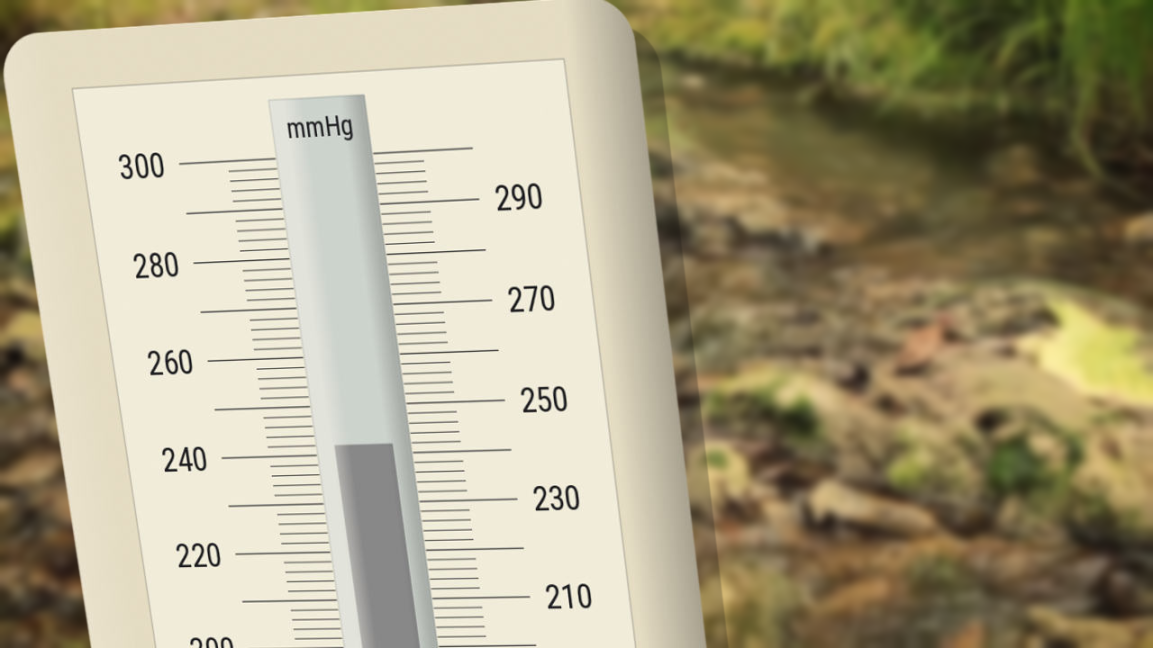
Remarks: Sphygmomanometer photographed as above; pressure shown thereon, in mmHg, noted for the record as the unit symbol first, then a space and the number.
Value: mmHg 242
